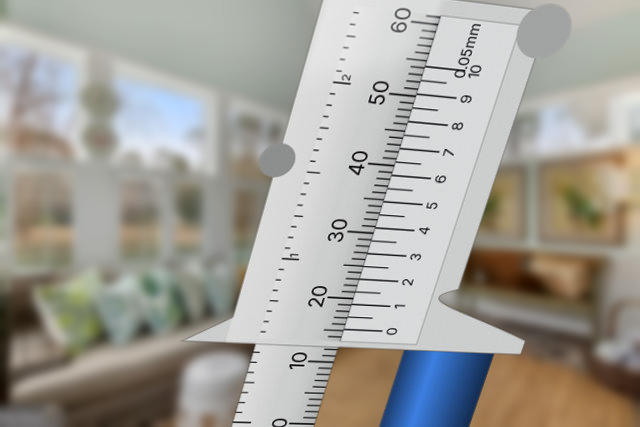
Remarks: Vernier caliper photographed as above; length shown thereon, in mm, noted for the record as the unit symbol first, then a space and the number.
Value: mm 15.2
